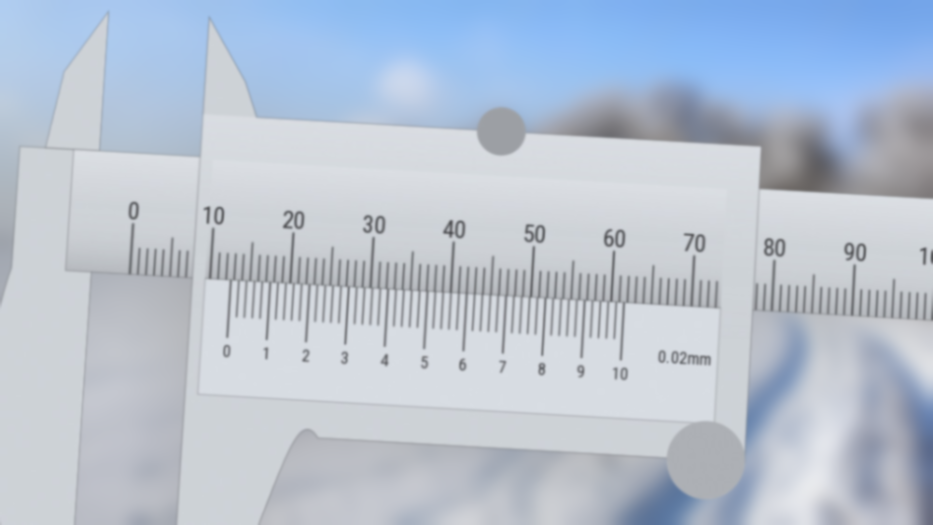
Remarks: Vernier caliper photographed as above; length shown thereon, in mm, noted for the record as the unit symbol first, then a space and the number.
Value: mm 12.6
